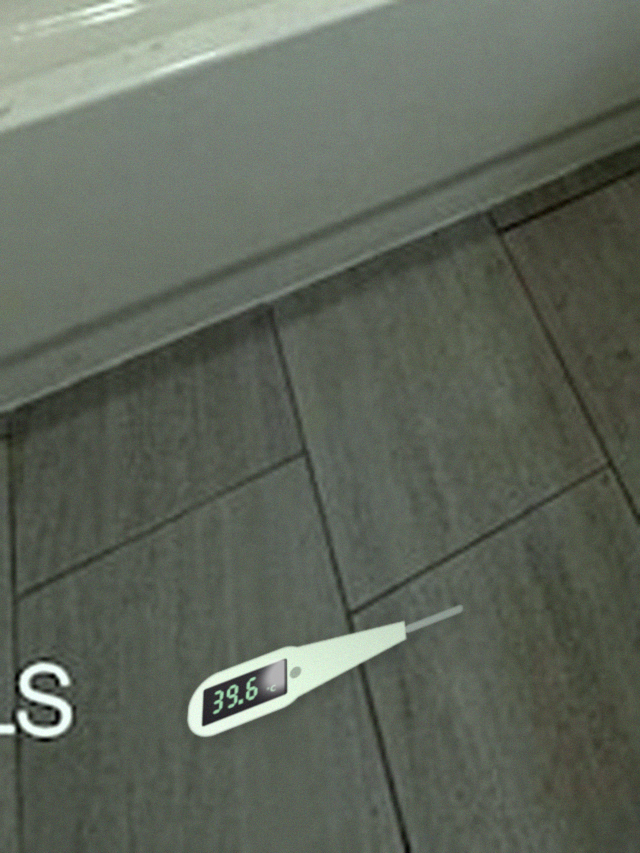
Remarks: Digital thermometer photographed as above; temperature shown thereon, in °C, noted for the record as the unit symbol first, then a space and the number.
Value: °C 39.6
